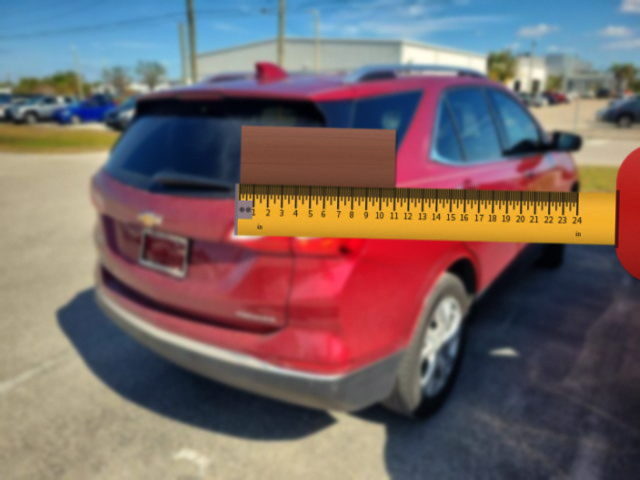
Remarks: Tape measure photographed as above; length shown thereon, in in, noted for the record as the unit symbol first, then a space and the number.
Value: in 11
